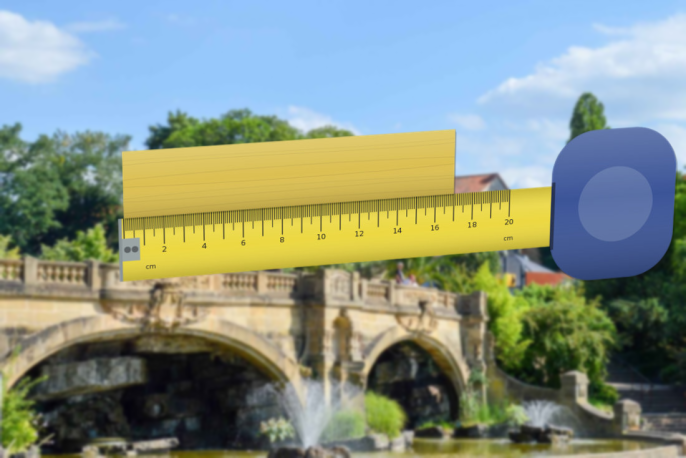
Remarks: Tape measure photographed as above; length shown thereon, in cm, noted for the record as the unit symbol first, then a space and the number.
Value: cm 17
